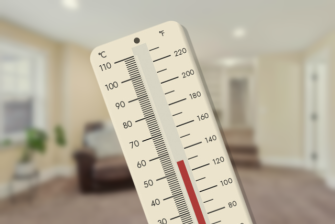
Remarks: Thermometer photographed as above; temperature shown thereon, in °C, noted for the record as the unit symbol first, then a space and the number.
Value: °C 55
